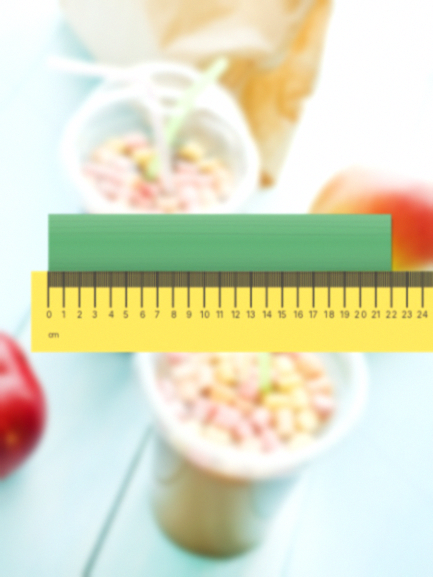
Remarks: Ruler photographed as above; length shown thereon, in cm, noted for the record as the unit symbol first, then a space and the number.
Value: cm 22
